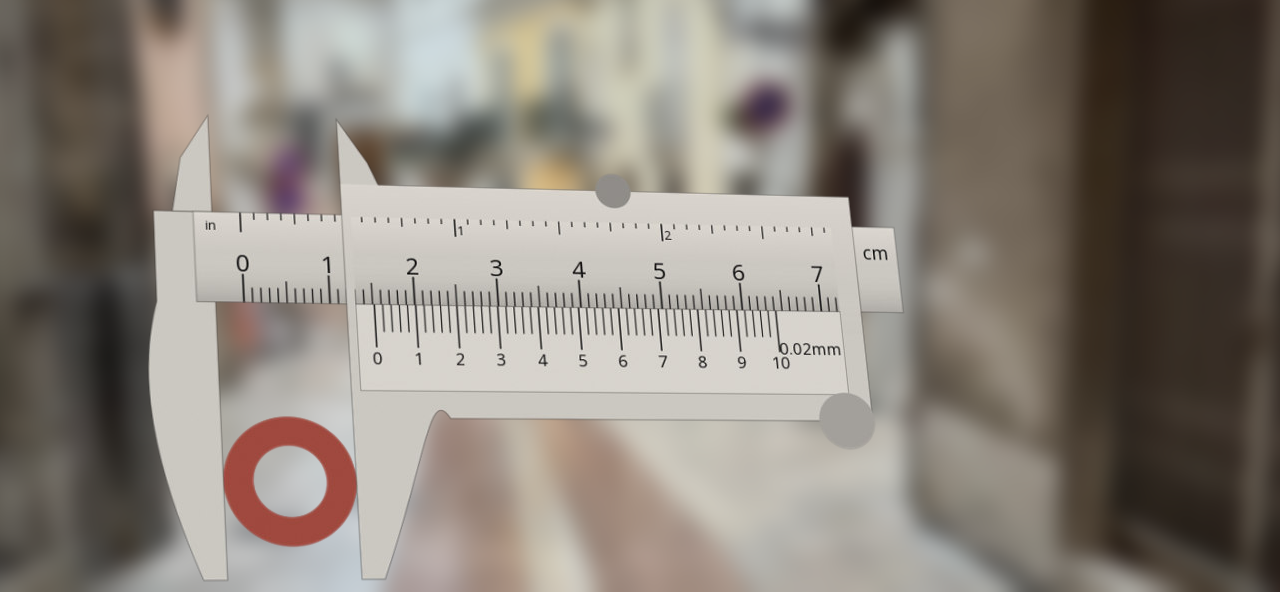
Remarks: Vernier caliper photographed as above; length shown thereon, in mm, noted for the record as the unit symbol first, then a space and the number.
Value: mm 15.2
